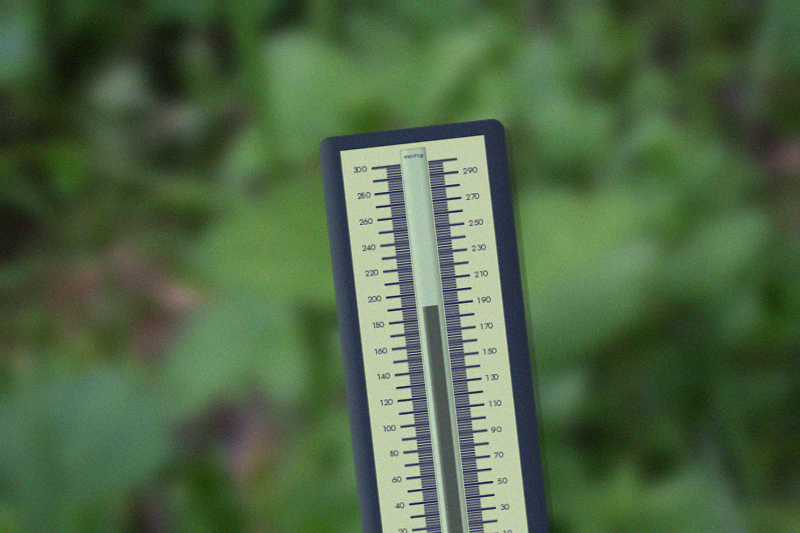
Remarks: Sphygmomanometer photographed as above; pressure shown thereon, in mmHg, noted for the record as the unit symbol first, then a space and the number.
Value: mmHg 190
